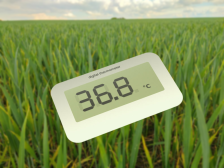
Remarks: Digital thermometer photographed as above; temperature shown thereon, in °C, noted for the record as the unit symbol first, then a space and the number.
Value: °C 36.8
